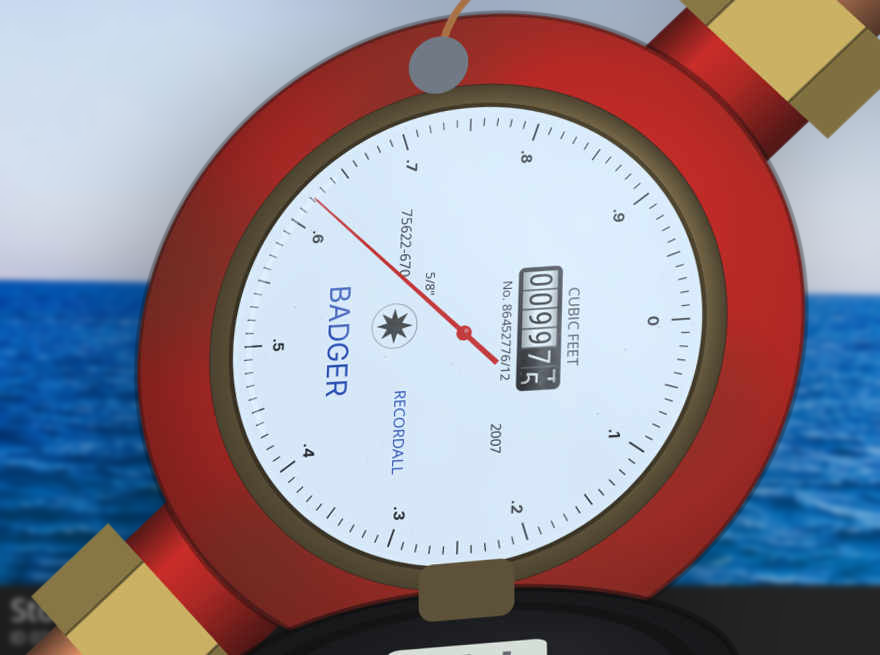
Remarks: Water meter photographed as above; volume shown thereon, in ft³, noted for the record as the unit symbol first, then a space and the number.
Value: ft³ 9974.62
